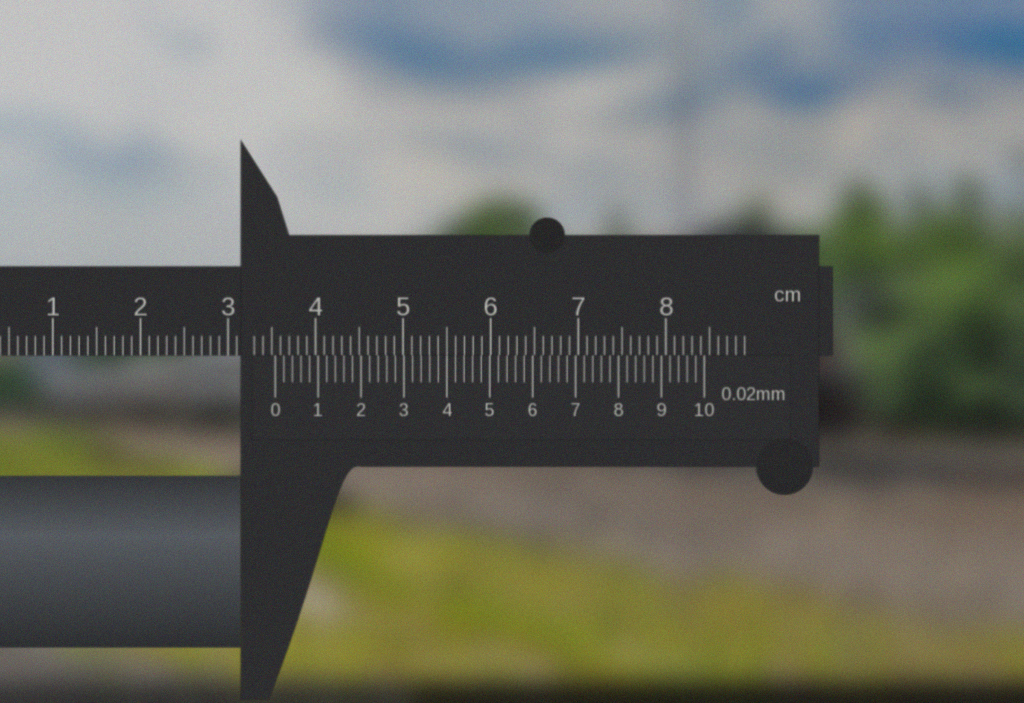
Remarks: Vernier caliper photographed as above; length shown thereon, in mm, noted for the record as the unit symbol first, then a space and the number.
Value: mm 35.4
